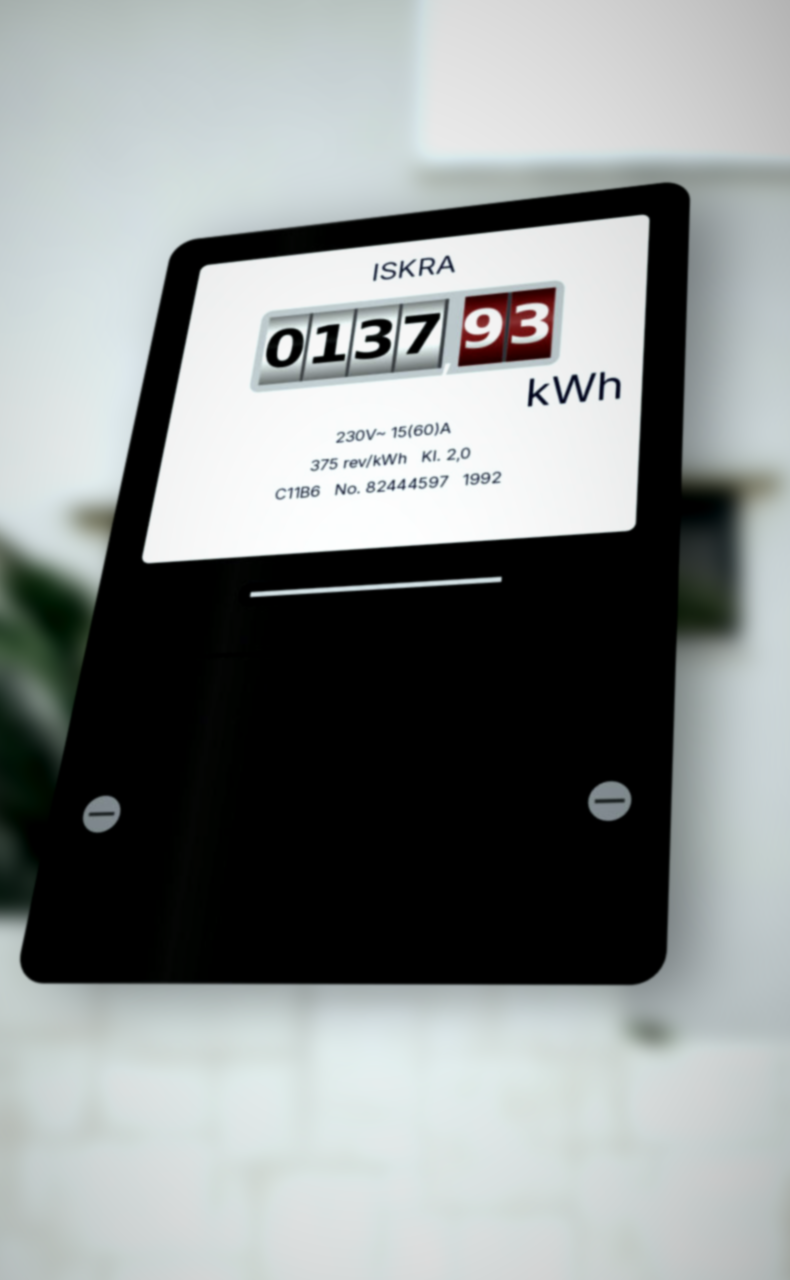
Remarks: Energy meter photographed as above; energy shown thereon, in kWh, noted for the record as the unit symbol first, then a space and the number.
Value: kWh 137.93
